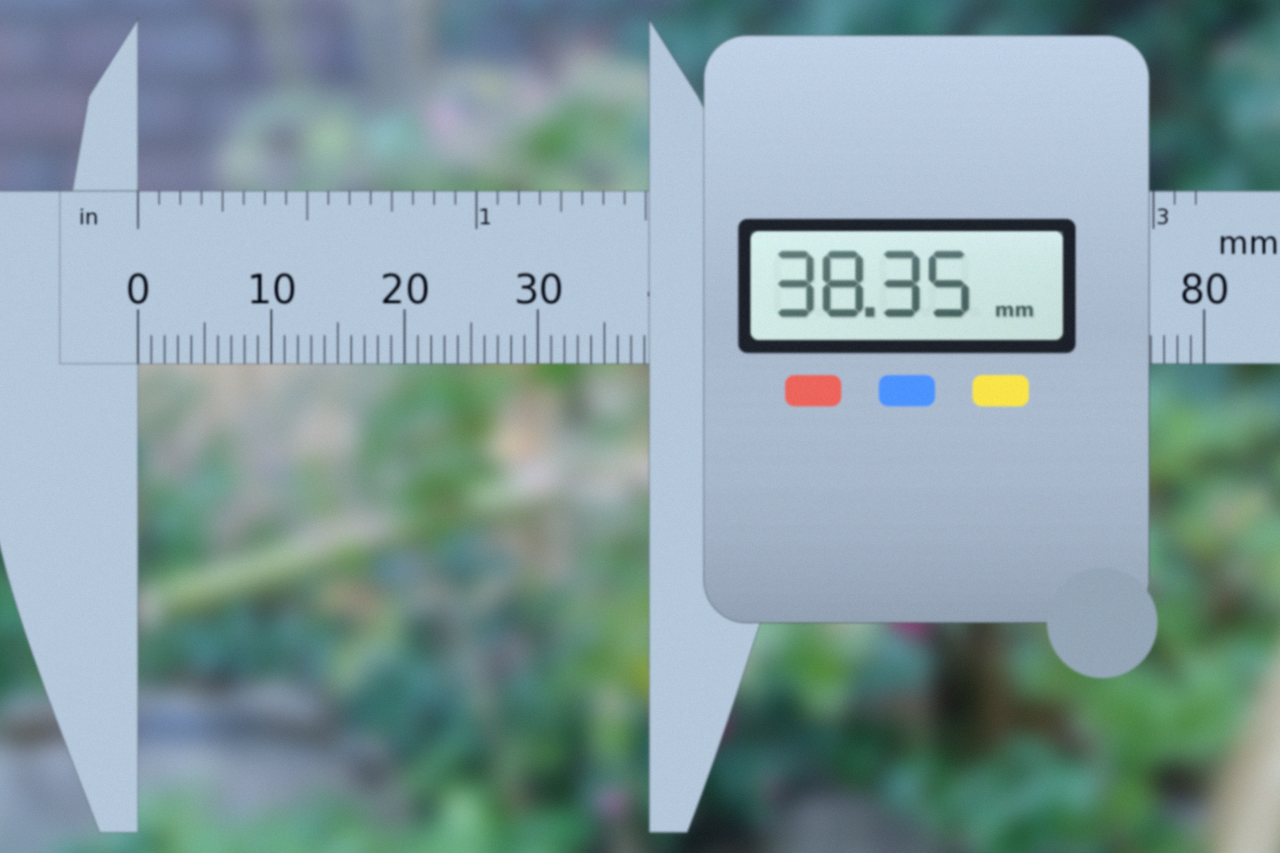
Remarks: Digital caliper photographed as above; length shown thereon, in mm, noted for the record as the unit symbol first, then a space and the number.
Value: mm 38.35
